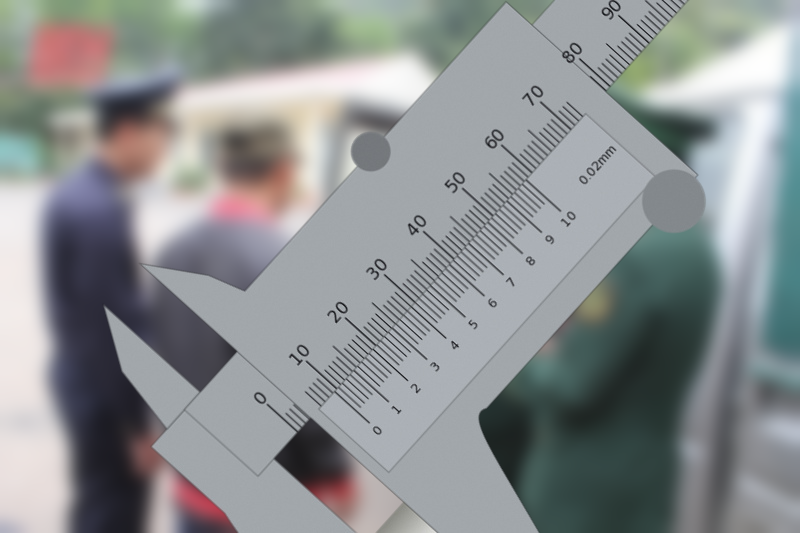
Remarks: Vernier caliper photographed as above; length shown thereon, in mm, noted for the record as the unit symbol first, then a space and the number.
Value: mm 9.4
